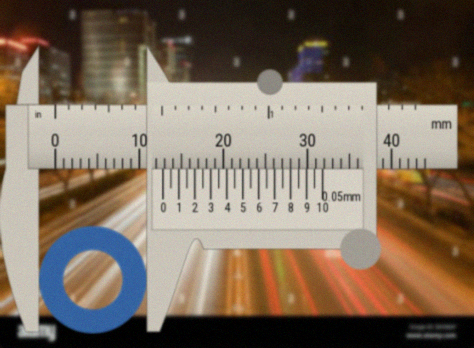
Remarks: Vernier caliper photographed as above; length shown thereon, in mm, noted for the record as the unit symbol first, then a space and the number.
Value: mm 12.8
